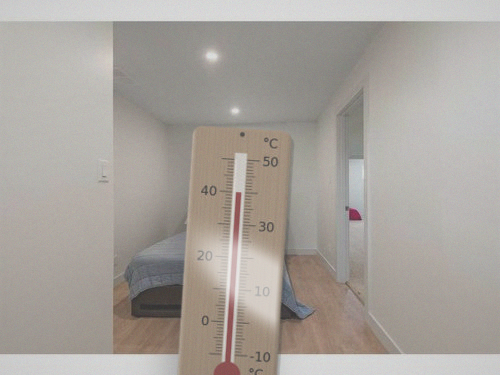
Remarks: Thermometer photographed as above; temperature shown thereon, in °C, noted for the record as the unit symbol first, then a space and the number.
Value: °C 40
